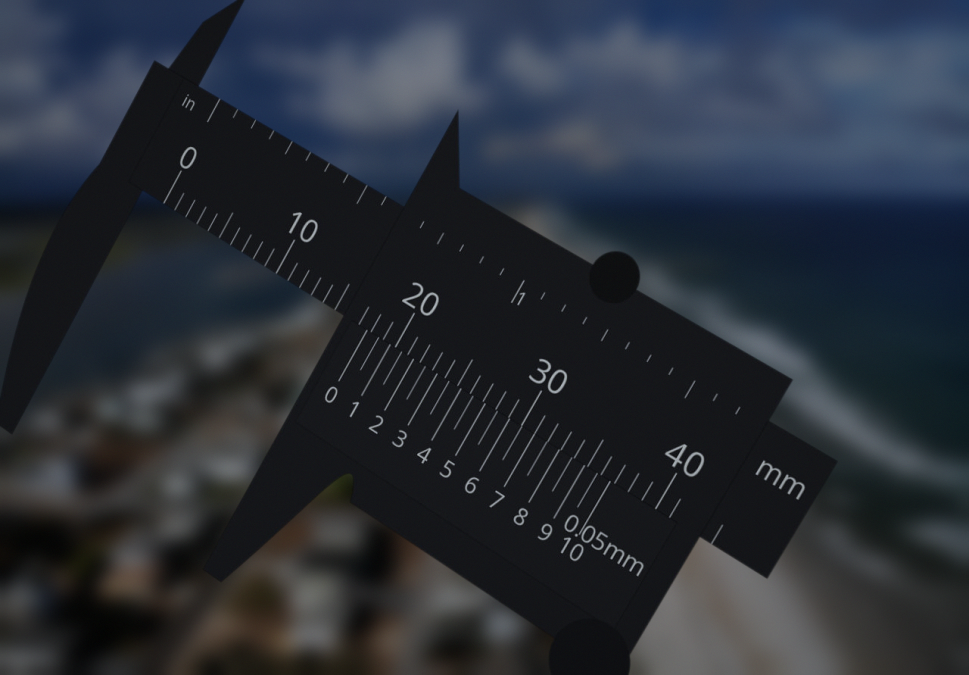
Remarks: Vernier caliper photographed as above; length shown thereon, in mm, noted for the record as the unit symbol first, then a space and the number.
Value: mm 17.7
